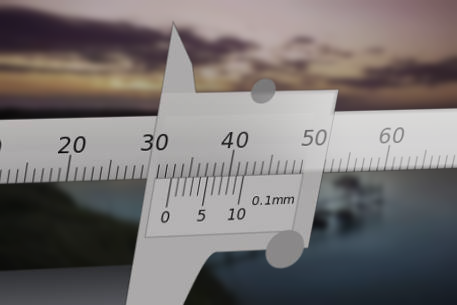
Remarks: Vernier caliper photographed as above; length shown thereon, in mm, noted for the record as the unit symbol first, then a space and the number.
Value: mm 32.8
